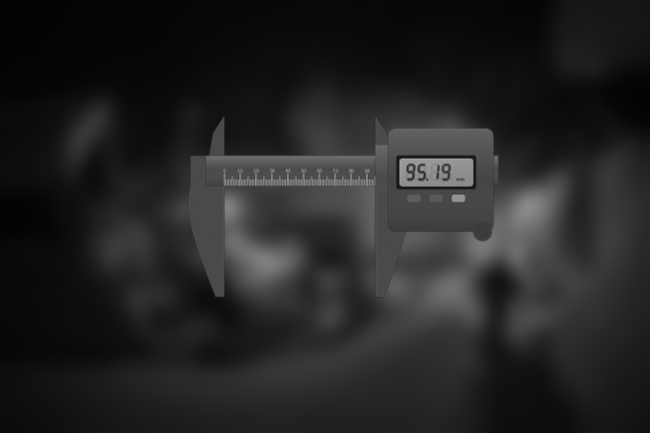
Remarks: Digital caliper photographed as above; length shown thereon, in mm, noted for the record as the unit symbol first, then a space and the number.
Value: mm 95.19
